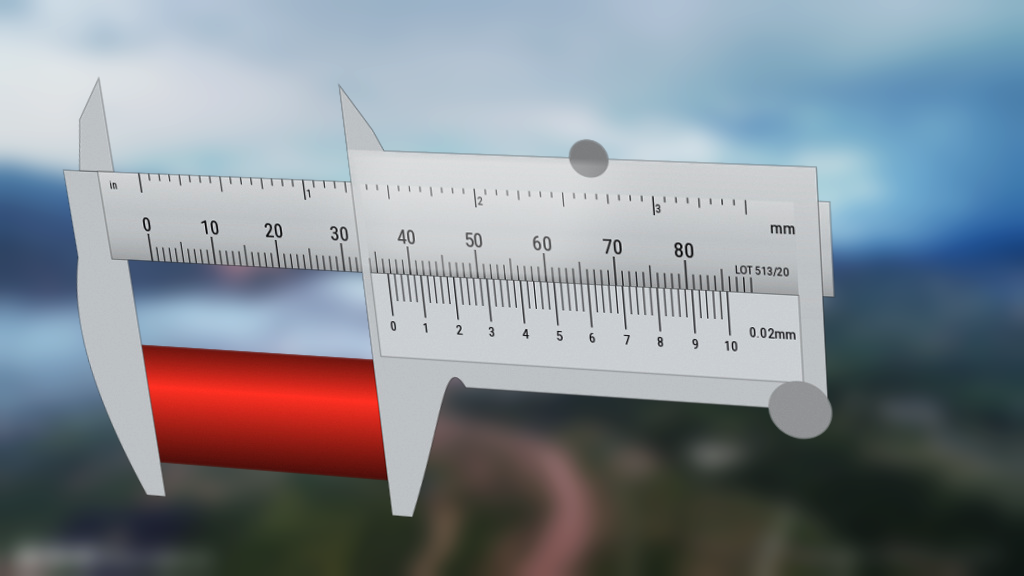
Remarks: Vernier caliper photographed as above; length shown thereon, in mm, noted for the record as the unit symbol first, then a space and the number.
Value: mm 36.6
